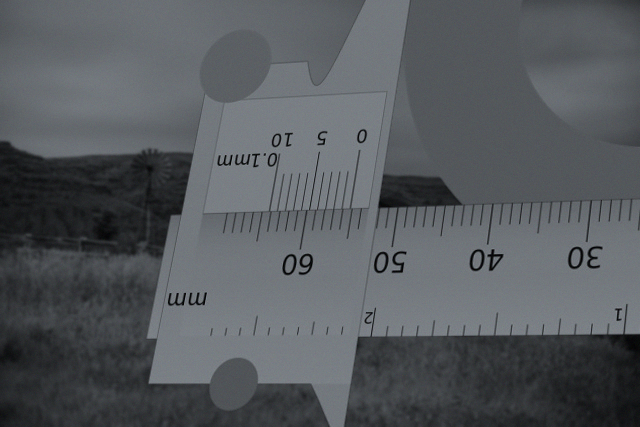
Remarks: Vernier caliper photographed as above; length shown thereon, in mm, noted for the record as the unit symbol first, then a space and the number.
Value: mm 55.2
